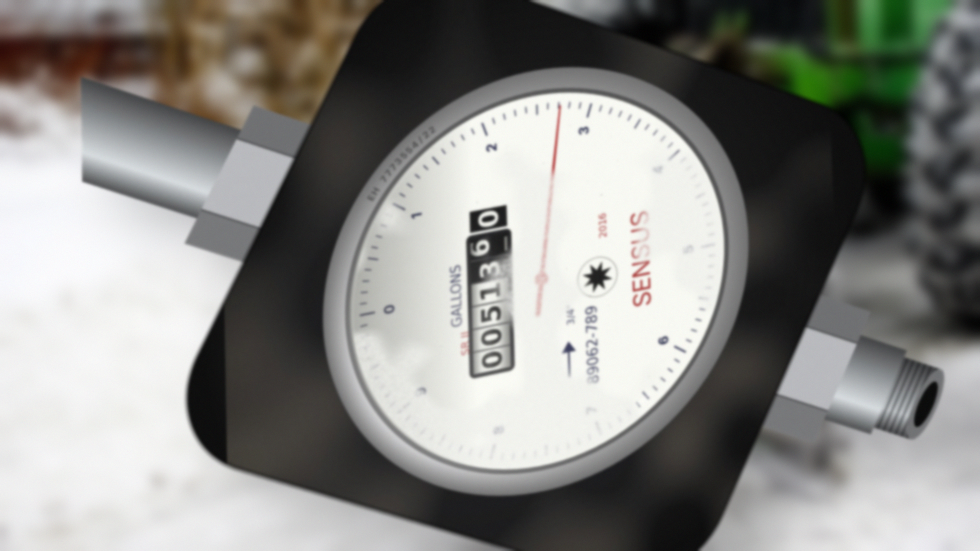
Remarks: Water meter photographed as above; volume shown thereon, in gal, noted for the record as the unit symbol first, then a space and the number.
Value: gal 51362.7
